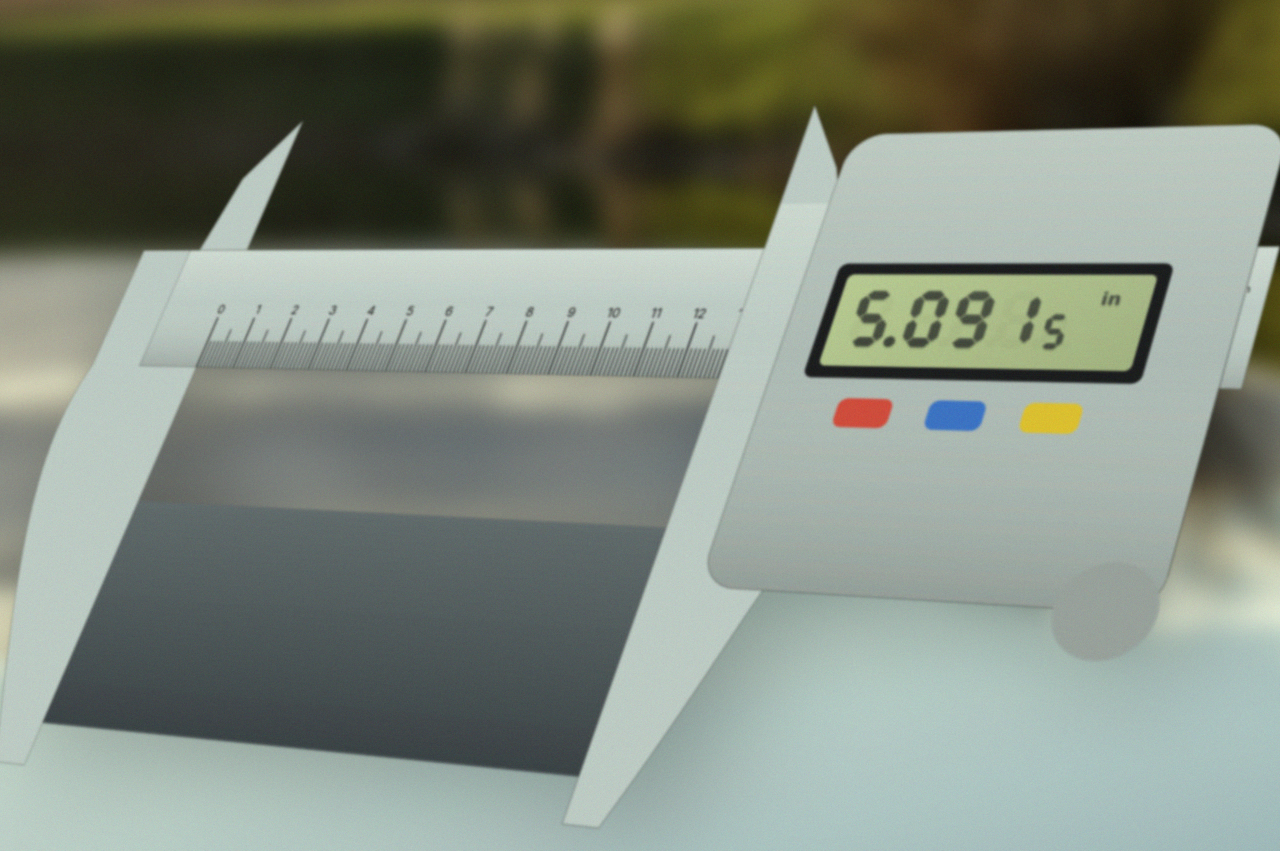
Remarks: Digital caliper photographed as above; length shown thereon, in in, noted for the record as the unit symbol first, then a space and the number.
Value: in 5.0915
